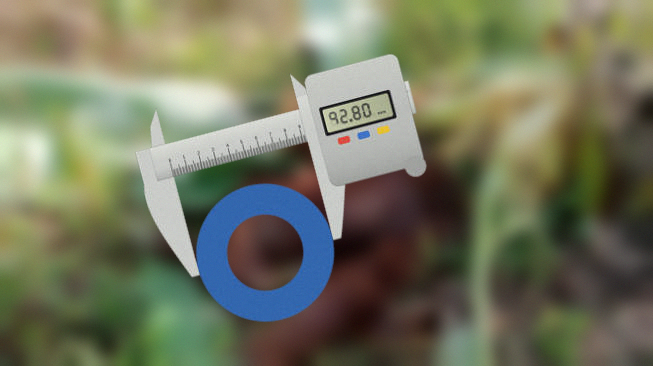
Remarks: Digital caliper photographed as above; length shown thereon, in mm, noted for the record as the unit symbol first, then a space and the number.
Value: mm 92.80
